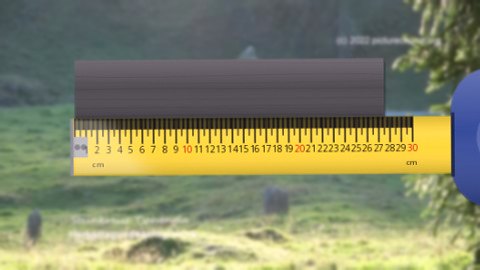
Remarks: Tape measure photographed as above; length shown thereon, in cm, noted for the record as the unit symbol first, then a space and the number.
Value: cm 27.5
